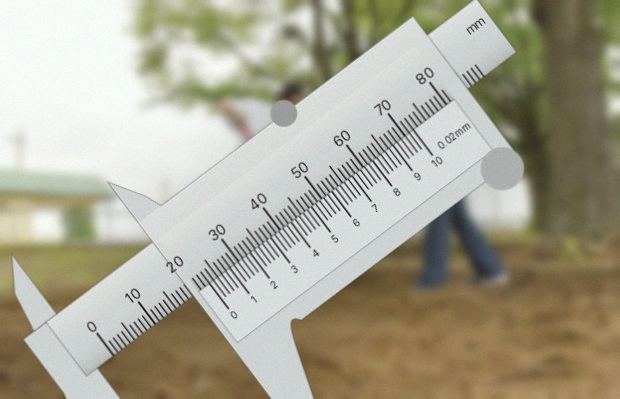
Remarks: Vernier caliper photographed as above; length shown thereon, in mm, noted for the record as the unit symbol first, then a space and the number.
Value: mm 23.0
